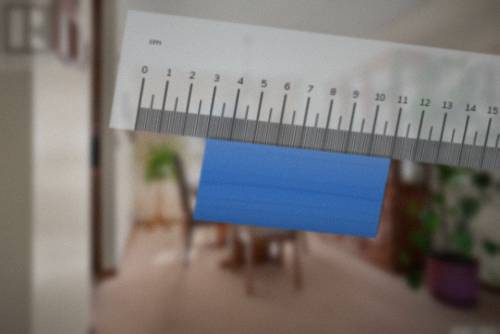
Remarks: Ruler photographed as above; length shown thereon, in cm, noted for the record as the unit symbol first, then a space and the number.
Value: cm 8
